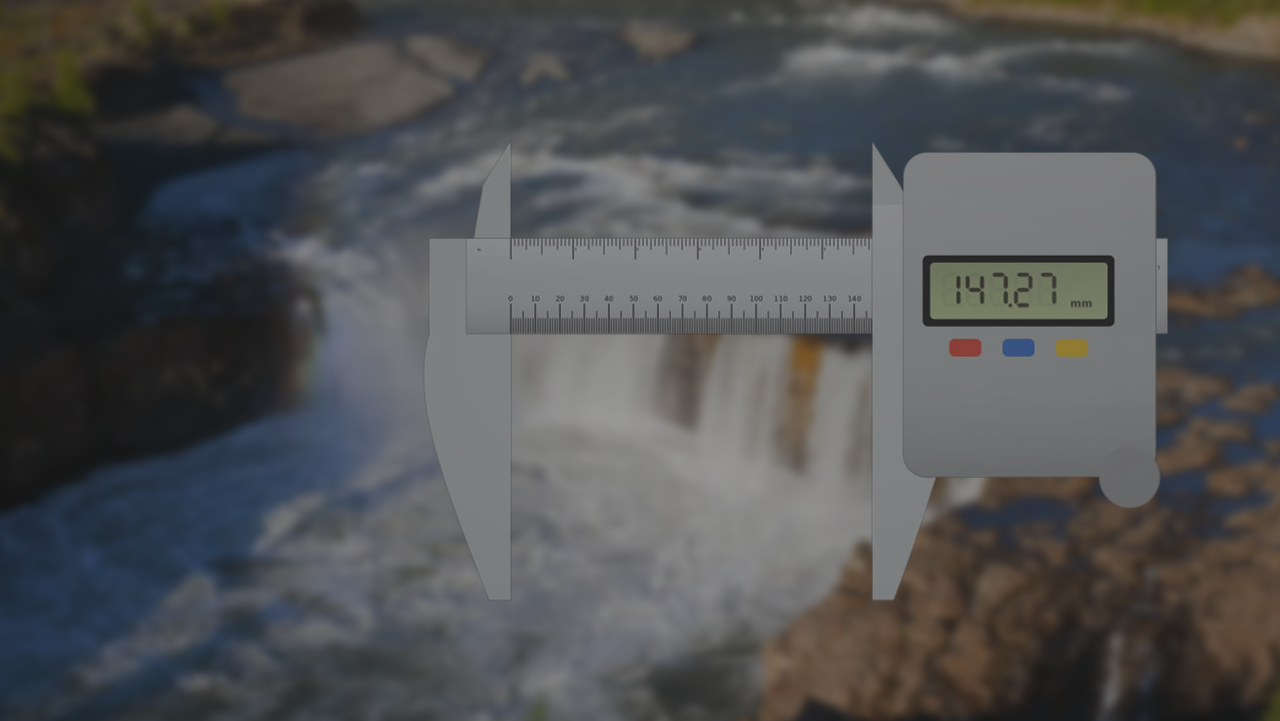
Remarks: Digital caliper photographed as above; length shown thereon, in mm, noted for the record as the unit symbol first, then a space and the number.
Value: mm 147.27
